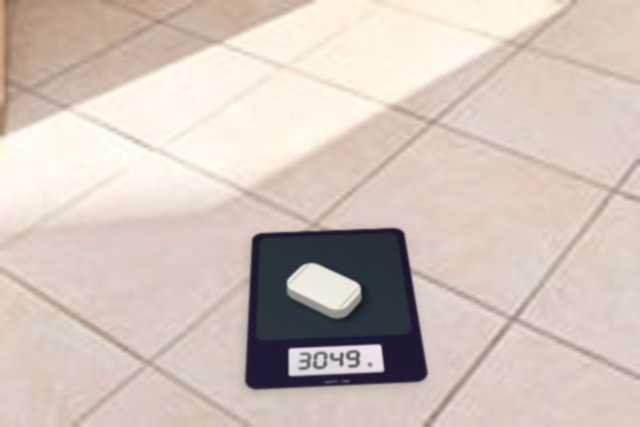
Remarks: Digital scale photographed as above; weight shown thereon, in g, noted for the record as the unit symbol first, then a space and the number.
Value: g 3049
